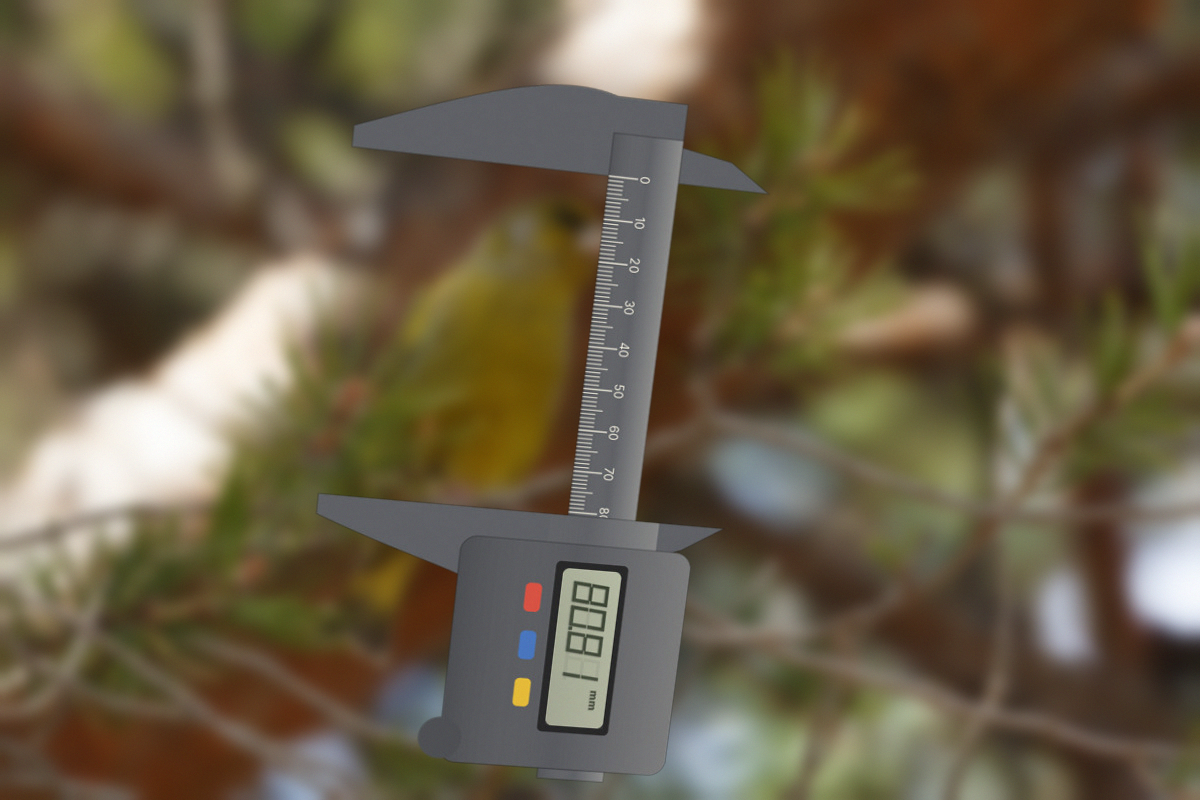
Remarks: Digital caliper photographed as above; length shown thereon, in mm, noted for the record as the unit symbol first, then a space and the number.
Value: mm 80.81
